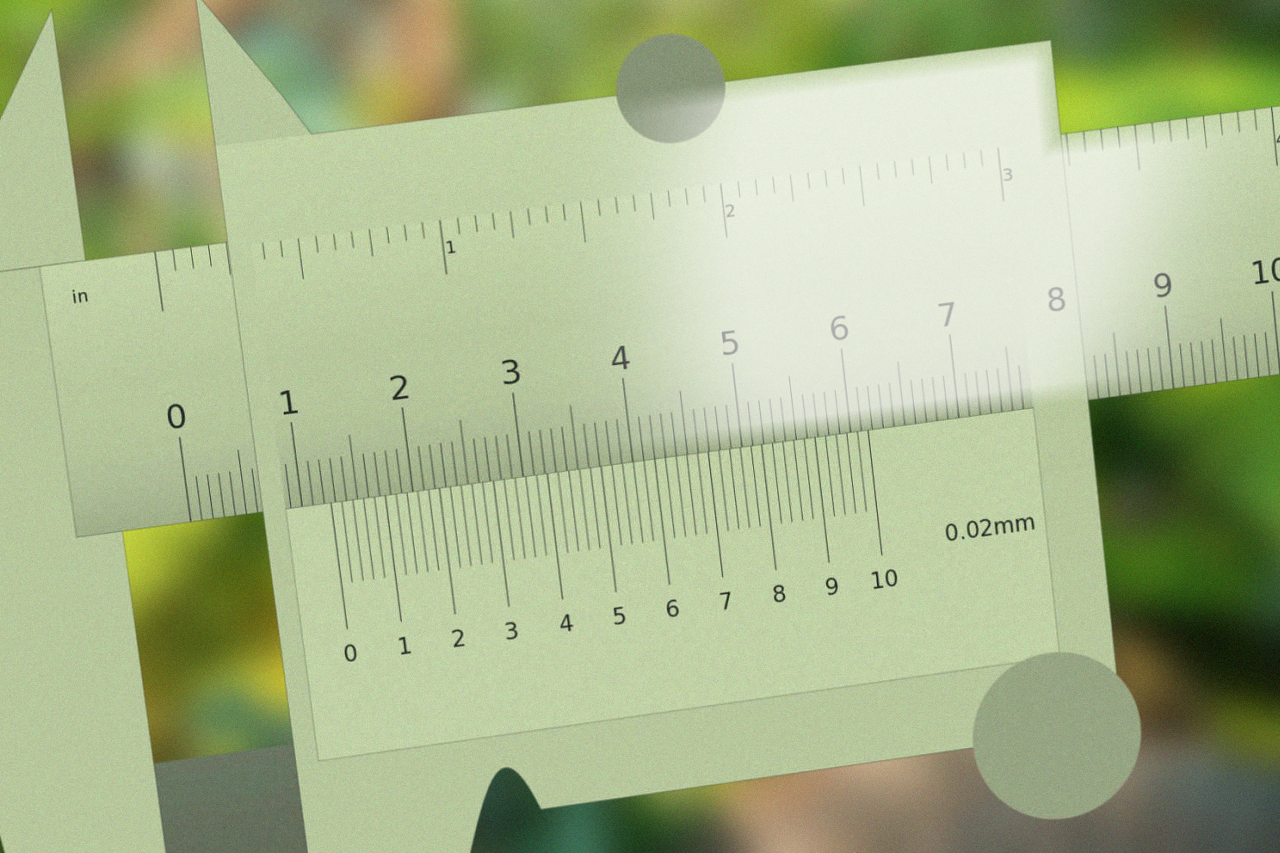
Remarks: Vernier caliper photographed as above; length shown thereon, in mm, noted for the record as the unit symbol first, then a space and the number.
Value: mm 12.6
